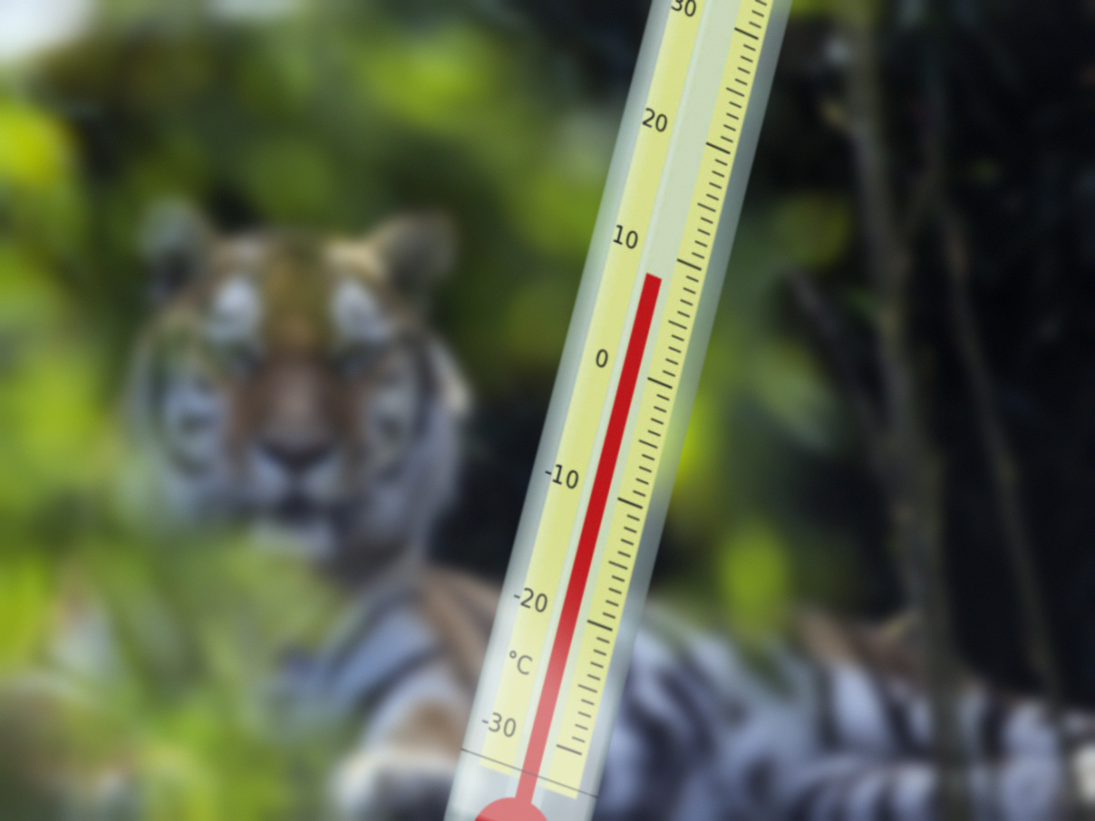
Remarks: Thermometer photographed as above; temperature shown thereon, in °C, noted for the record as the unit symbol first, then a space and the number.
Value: °C 8
